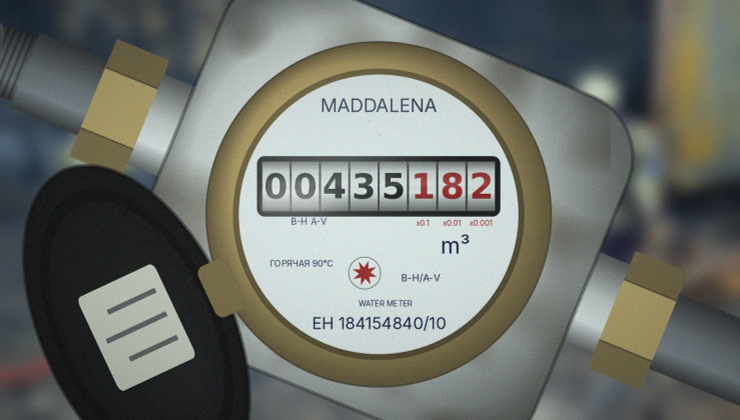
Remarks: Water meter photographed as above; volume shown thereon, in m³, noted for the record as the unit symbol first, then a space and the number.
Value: m³ 435.182
